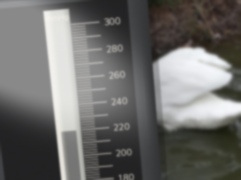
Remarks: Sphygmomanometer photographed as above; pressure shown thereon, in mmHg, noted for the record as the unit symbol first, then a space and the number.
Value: mmHg 220
